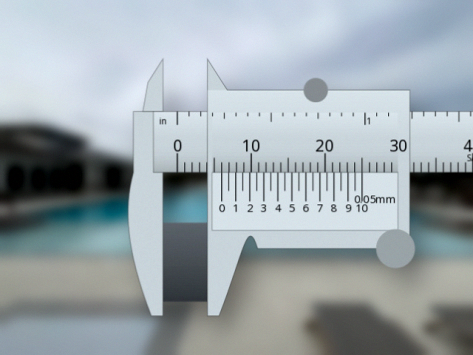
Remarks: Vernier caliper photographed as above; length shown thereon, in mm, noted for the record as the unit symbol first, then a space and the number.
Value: mm 6.0
